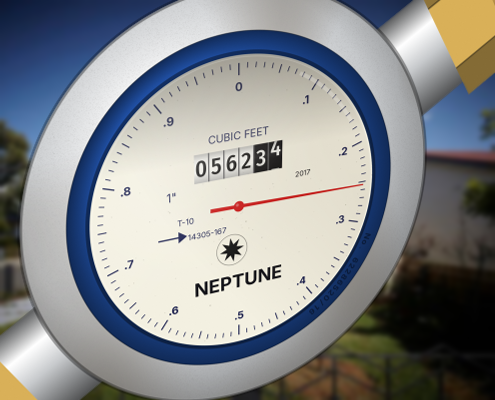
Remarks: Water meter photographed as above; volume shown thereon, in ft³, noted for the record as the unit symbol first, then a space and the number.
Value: ft³ 56234.25
